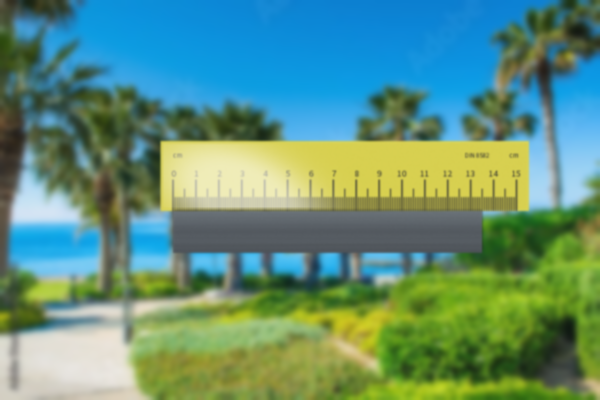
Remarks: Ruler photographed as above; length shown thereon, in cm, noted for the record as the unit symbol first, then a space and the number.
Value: cm 13.5
